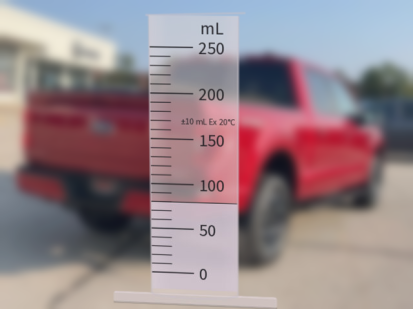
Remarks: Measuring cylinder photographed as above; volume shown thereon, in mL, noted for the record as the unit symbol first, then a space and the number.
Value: mL 80
